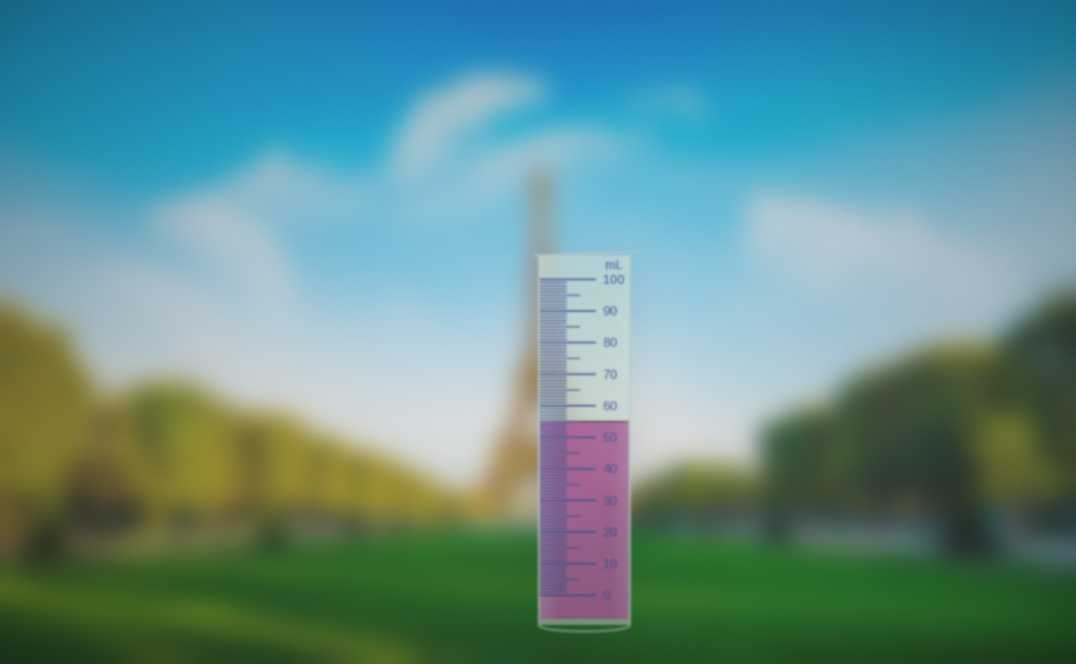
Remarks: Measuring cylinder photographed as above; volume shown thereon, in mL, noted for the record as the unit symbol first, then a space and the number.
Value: mL 55
